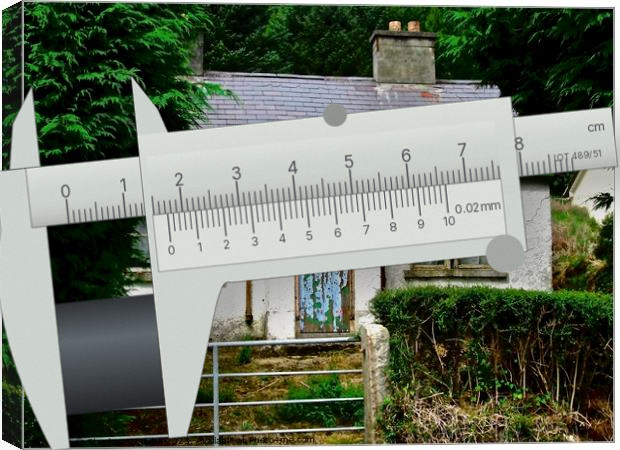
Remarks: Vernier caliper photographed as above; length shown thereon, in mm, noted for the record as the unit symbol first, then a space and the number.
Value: mm 17.4
